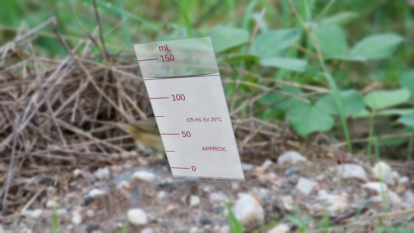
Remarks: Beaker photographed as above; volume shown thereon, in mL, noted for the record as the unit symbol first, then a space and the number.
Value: mL 125
